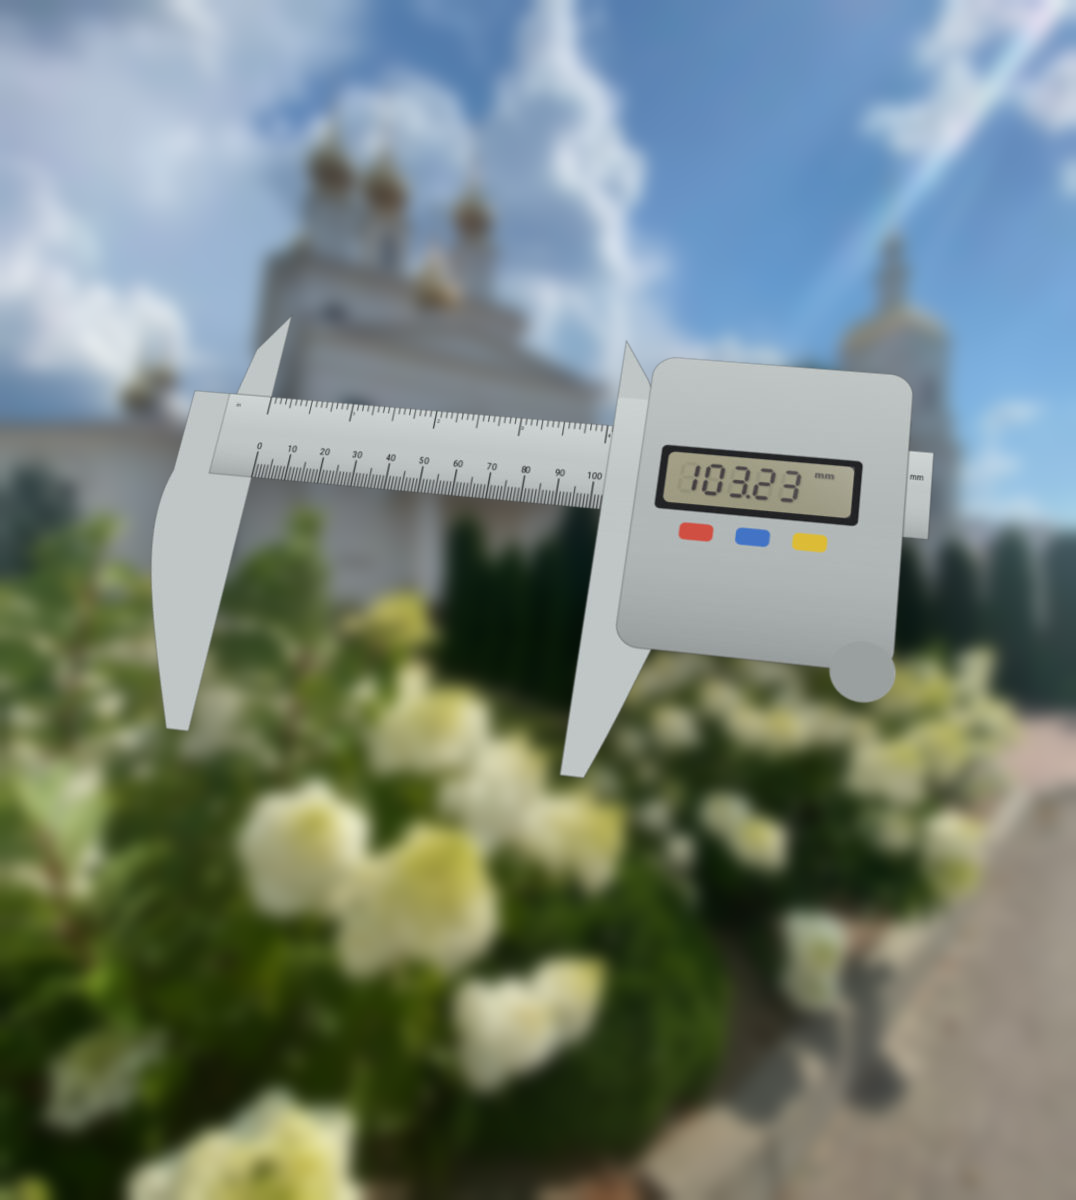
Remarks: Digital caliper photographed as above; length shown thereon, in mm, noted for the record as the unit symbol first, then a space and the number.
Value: mm 103.23
